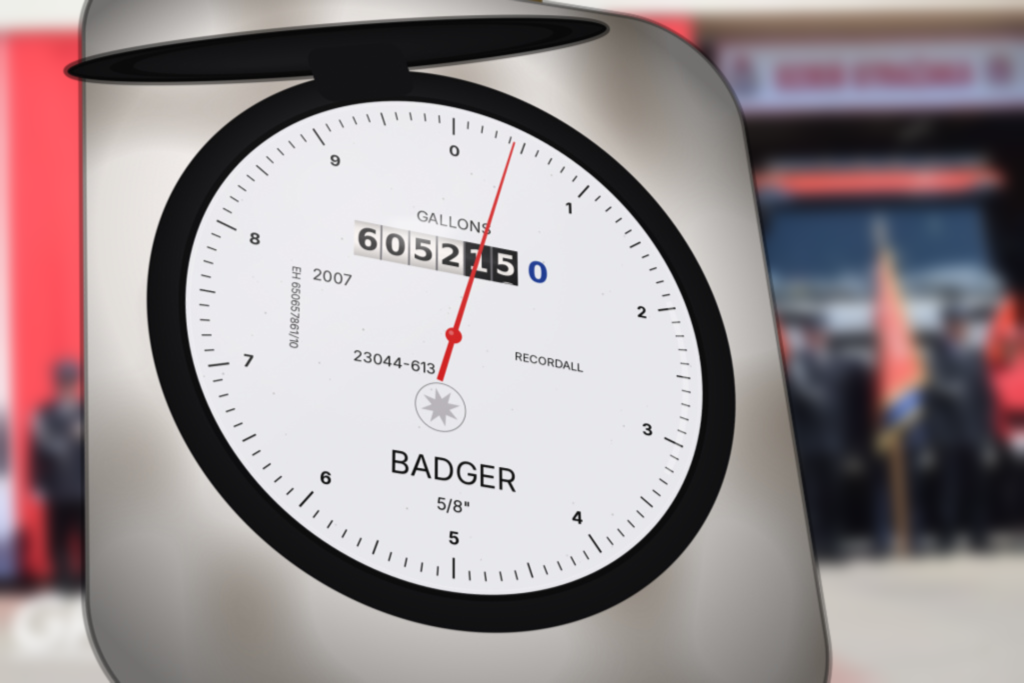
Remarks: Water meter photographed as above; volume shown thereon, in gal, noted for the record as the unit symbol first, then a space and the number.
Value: gal 6052150.4
